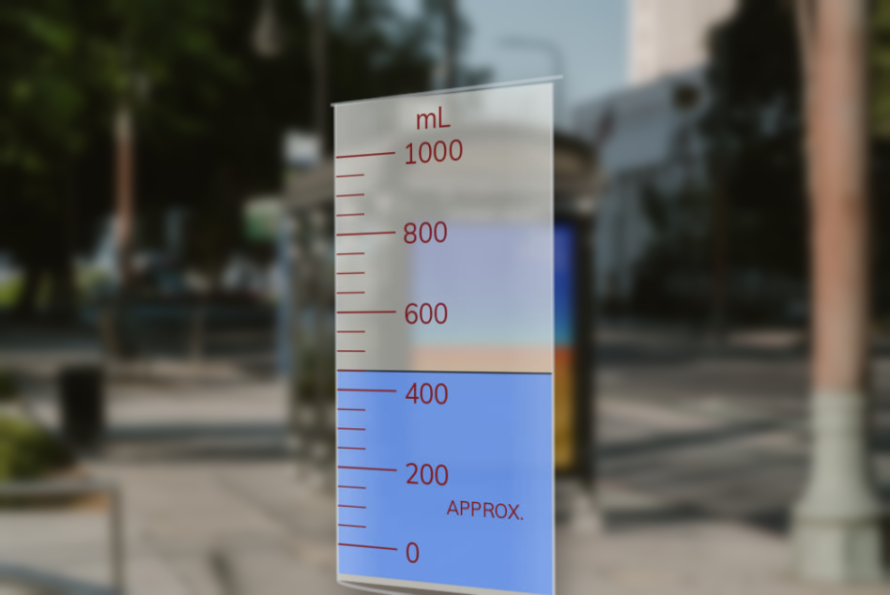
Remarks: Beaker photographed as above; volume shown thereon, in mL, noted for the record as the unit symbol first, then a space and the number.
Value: mL 450
